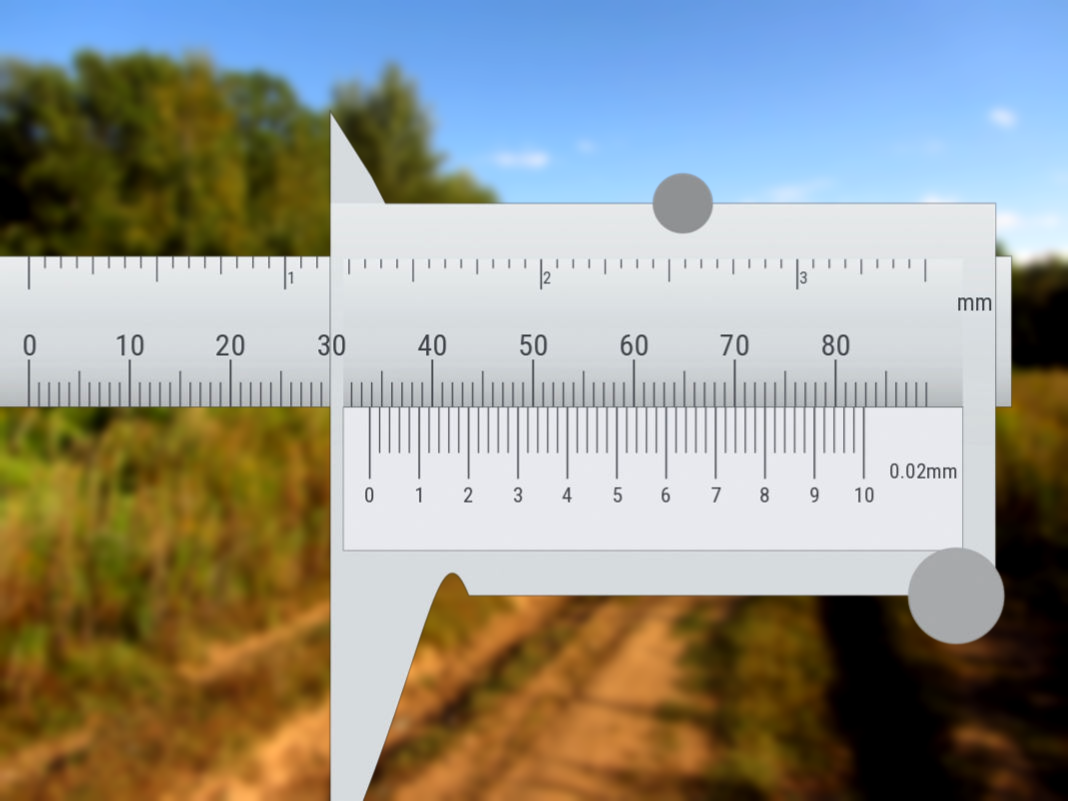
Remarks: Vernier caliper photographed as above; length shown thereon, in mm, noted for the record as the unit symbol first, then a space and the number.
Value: mm 33.8
